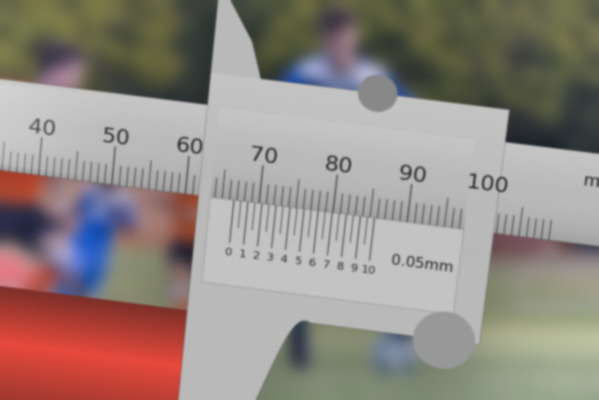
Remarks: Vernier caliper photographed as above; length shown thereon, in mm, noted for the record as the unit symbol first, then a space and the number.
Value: mm 66.6
